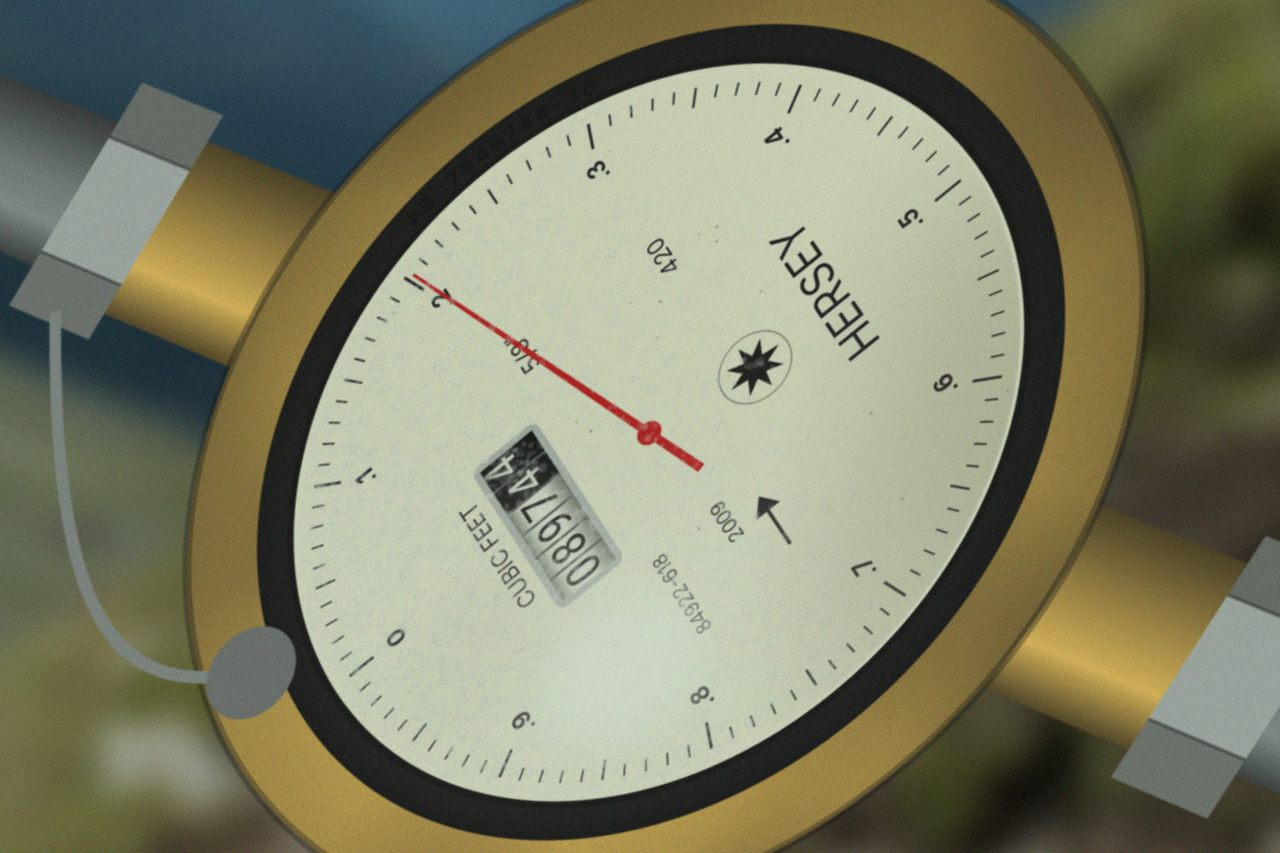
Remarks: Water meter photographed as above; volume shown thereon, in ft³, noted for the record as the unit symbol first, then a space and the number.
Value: ft³ 89744.20
